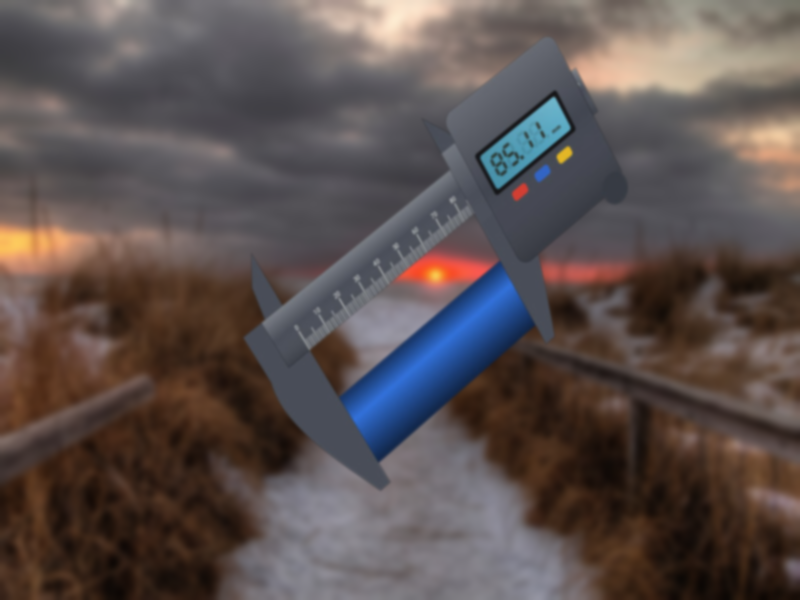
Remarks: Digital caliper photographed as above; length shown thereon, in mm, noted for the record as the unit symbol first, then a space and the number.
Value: mm 85.11
